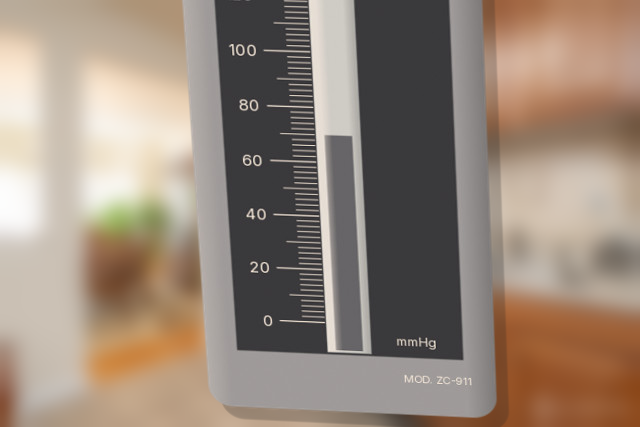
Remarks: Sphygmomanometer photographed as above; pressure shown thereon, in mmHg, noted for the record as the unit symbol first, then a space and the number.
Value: mmHg 70
